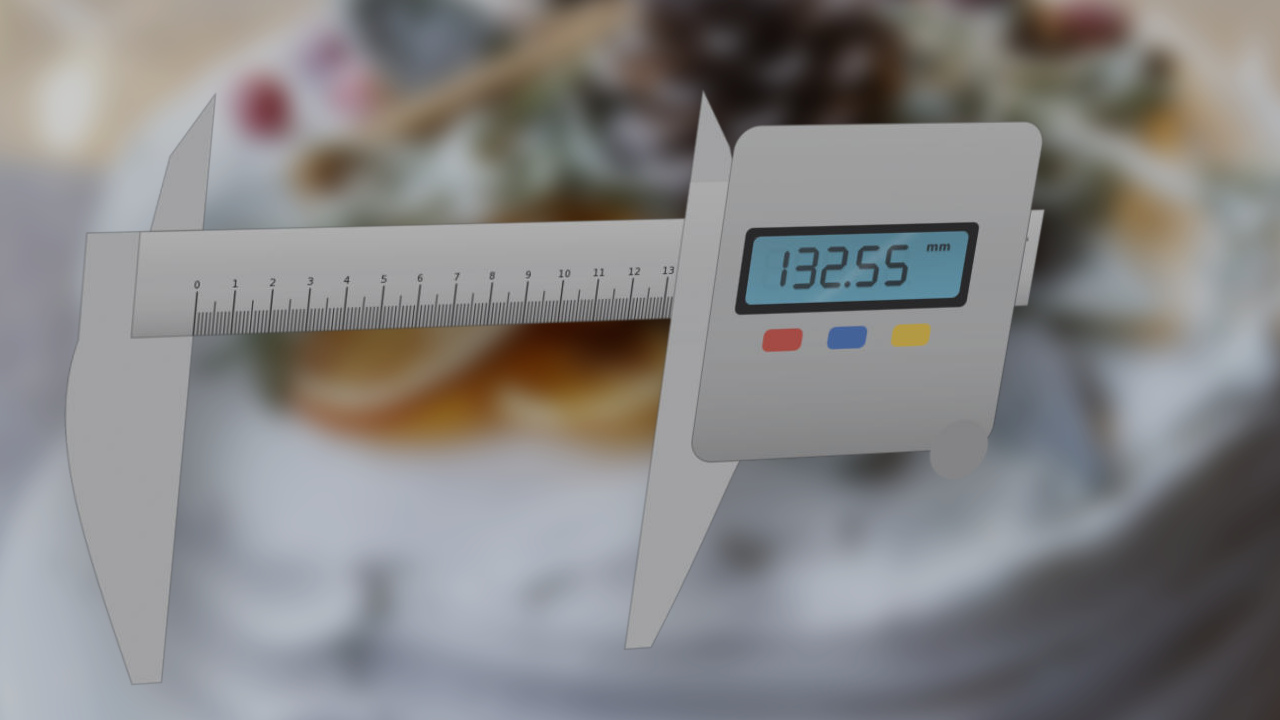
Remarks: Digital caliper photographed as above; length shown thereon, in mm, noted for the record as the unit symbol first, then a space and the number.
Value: mm 132.55
